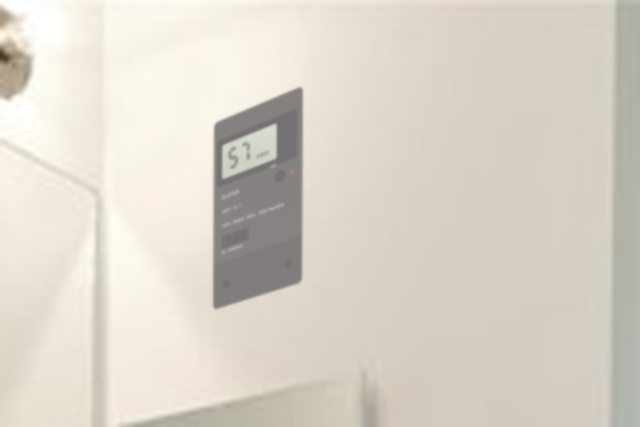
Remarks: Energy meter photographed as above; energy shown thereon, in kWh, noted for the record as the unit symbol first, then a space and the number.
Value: kWh 57
